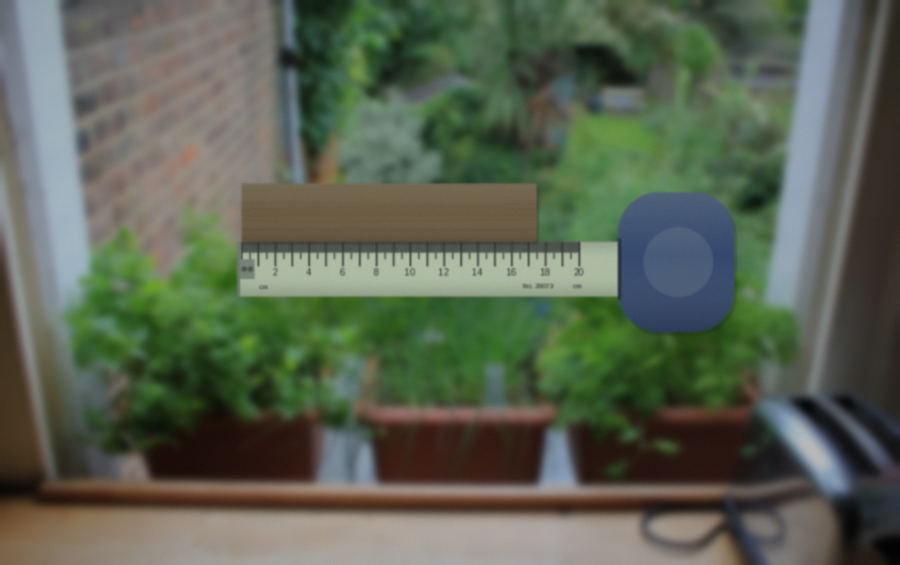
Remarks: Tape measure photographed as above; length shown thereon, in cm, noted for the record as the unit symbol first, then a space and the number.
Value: cm 17.5
